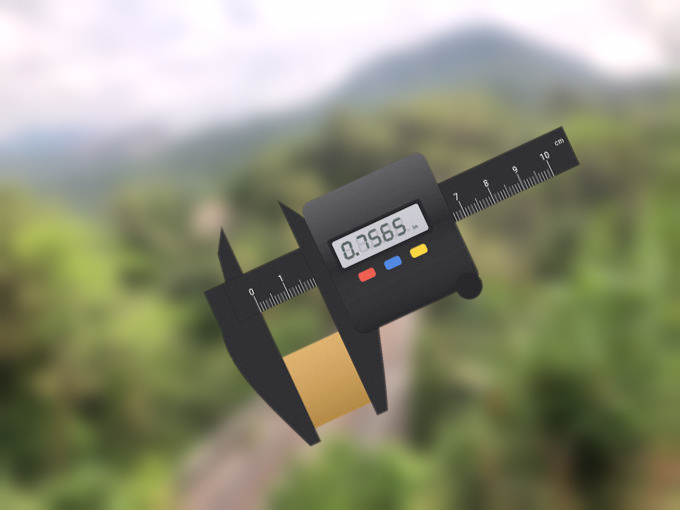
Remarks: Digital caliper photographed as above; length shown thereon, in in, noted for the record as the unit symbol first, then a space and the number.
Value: in 0.7565
